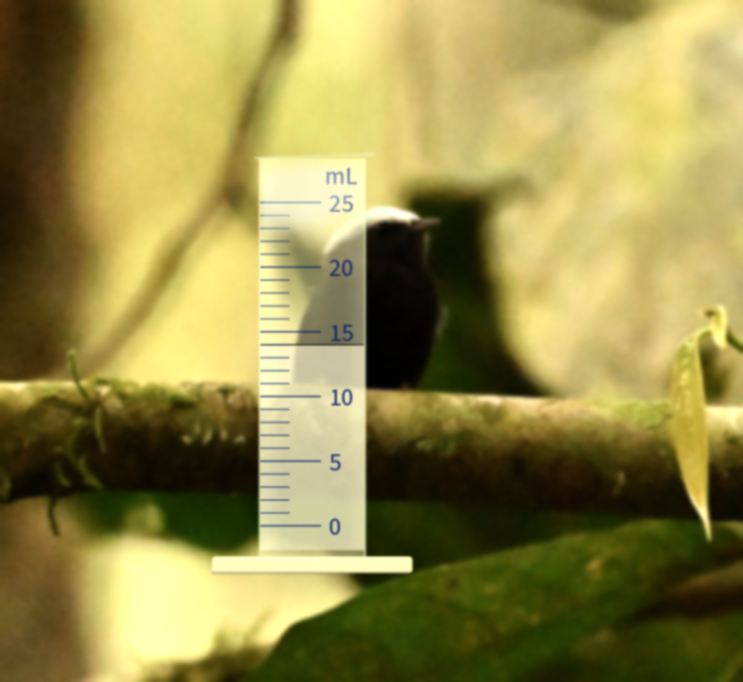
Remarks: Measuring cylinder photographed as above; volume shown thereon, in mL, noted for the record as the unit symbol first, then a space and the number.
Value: mL 14
